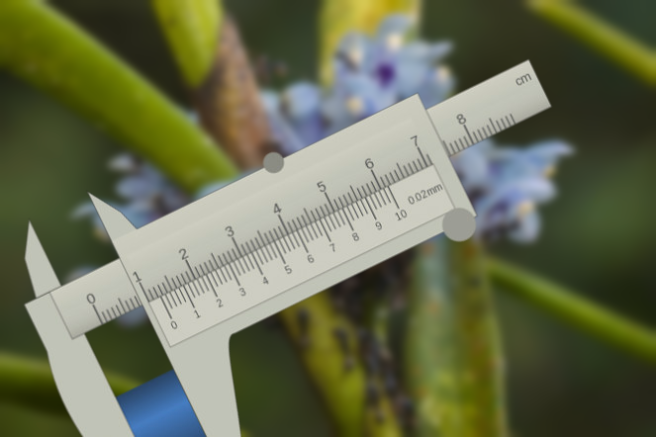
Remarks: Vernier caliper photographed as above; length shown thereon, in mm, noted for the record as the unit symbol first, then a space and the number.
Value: mm 12.5
